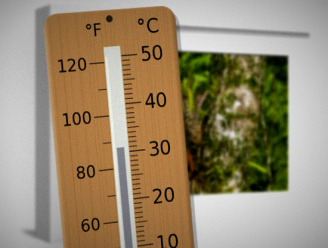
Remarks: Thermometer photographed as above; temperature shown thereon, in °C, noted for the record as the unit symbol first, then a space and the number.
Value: °C 31
